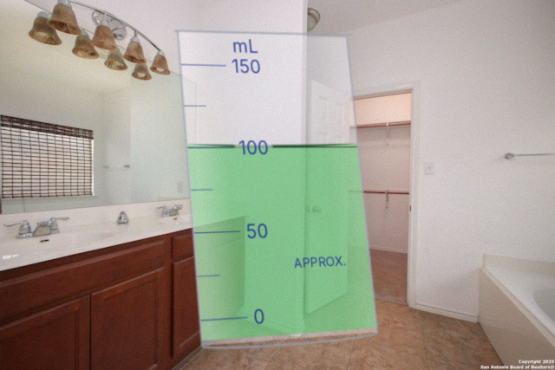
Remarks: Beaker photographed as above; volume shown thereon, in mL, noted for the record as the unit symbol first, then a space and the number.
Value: mL 100
